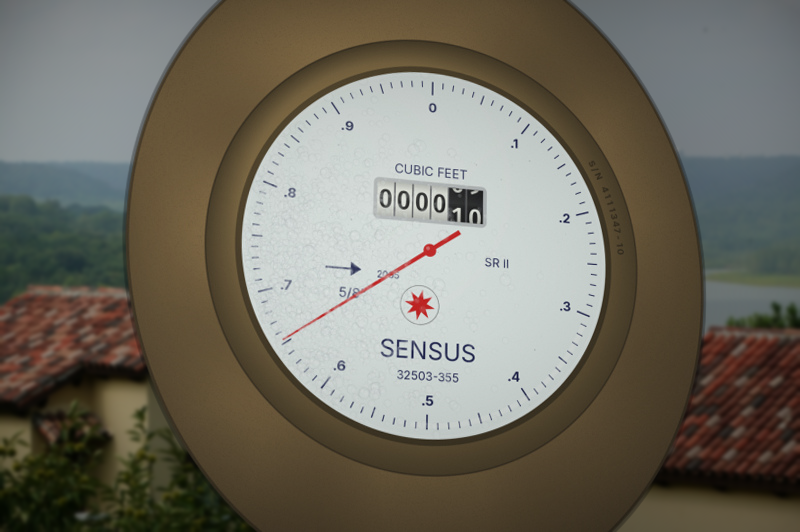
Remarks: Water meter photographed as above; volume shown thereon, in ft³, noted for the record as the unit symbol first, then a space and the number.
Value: ft³ 9.65
